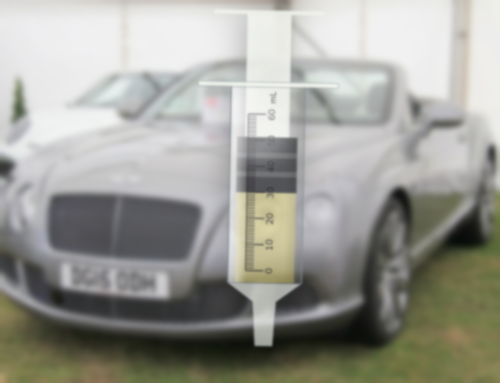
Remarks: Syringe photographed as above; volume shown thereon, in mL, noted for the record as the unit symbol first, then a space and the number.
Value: mL 30
